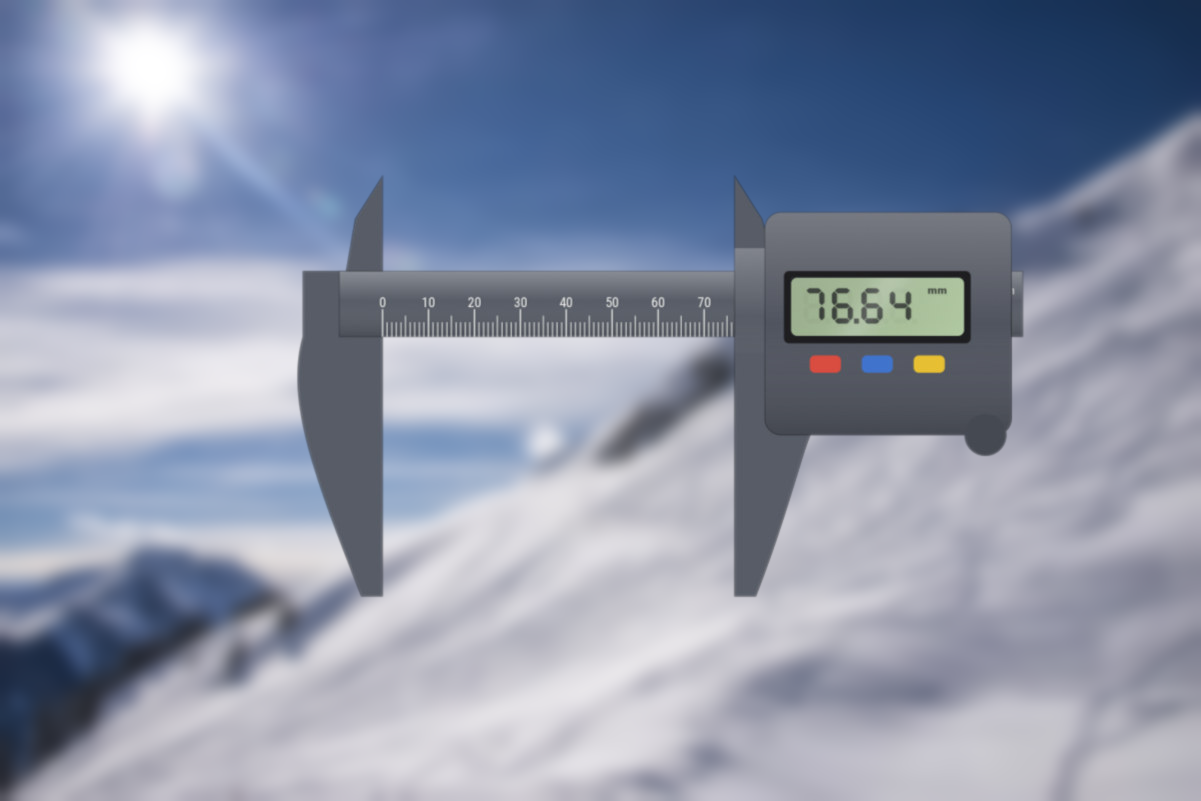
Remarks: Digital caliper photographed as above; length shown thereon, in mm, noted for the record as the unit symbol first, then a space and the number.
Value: mm 76.64
